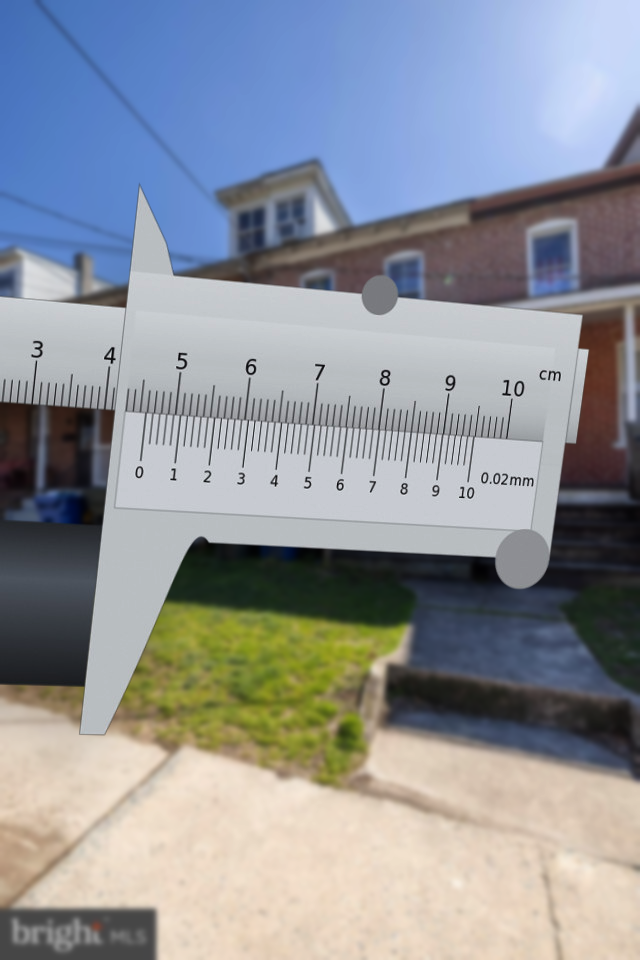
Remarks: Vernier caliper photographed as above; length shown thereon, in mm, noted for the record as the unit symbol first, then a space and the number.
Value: mm 45.8
